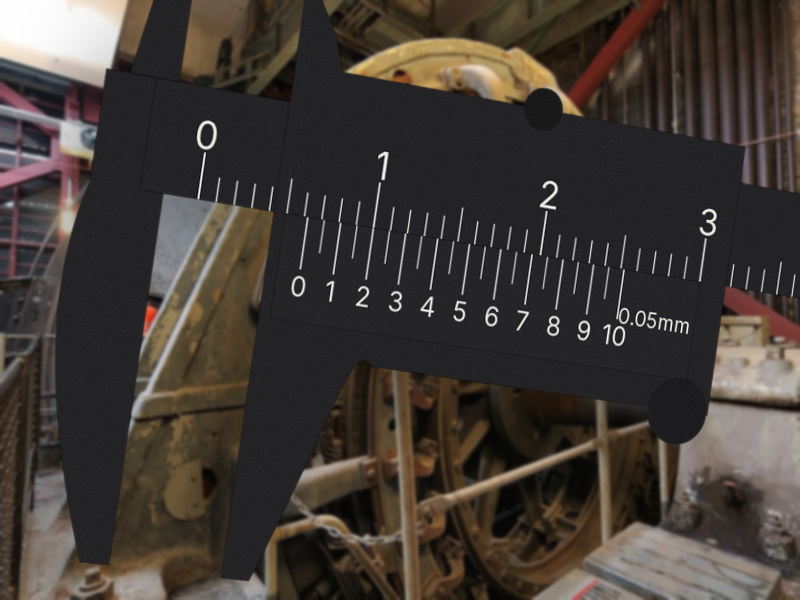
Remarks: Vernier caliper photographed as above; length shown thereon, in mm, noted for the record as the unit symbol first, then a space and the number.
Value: mm 6.2
